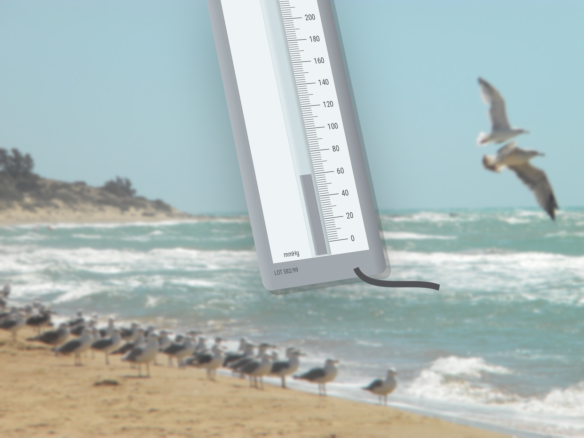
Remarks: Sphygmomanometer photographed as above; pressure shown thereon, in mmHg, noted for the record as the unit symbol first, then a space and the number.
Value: mmHg 60
